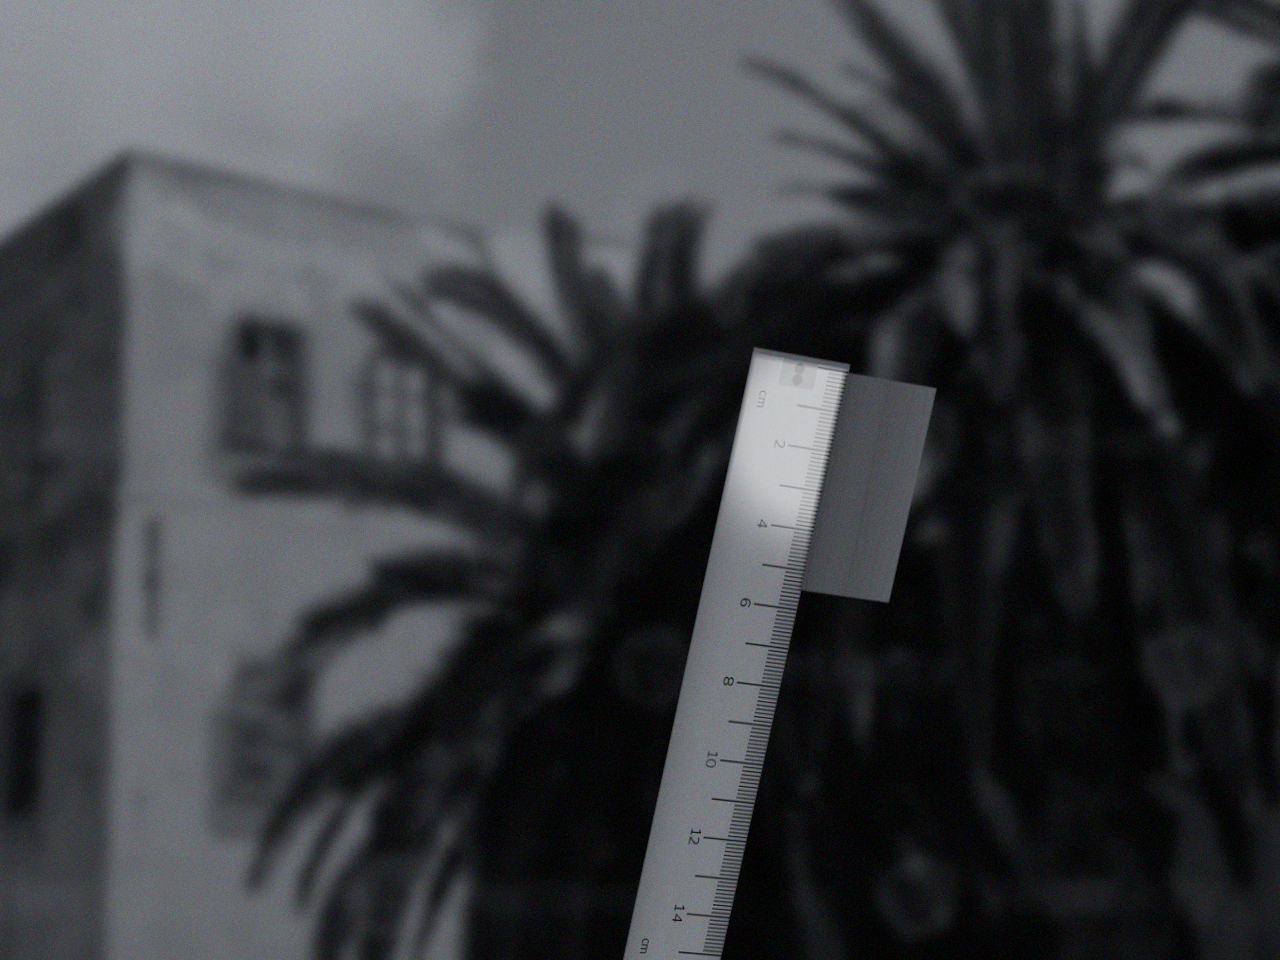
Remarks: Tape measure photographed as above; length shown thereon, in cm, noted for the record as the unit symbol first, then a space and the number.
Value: cm 5.5
